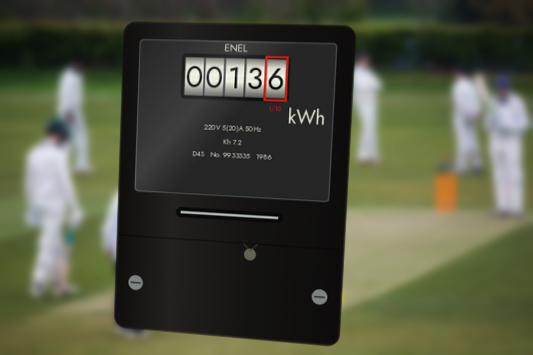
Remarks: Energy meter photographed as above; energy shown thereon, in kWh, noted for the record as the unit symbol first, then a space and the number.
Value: kWh 13.6
